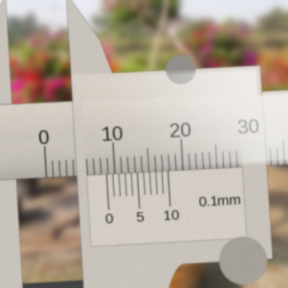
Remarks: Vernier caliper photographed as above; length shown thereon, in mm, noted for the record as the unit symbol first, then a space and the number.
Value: mm 8.8
